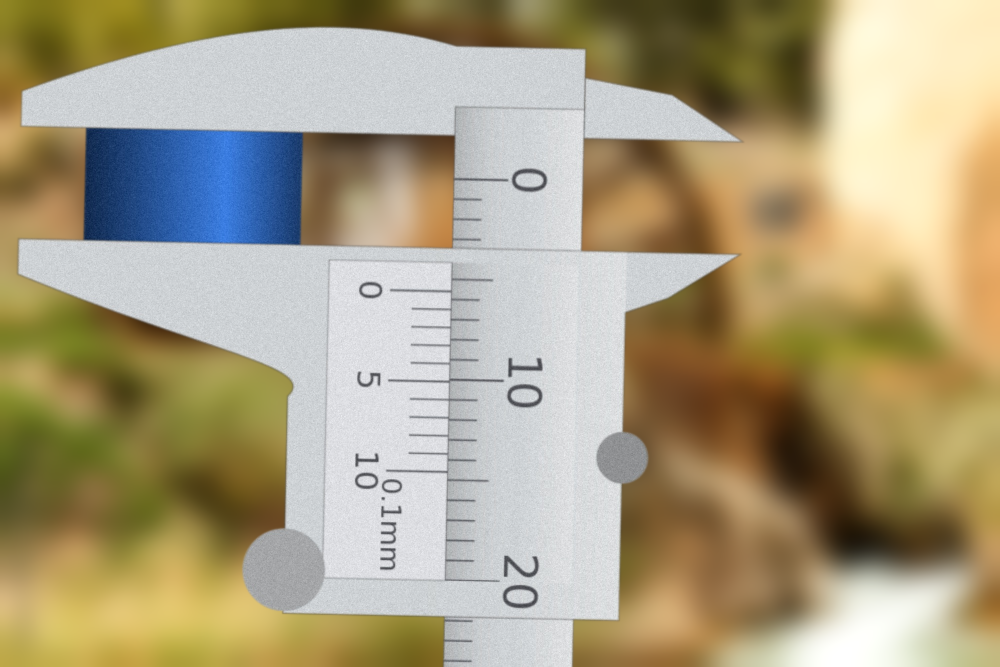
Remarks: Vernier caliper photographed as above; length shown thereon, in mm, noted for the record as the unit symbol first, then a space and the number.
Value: mm 5.6
